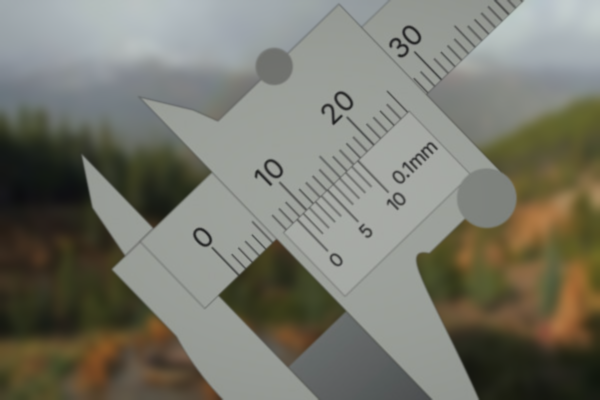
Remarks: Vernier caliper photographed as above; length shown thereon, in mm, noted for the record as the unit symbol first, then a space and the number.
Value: mm 8.6
